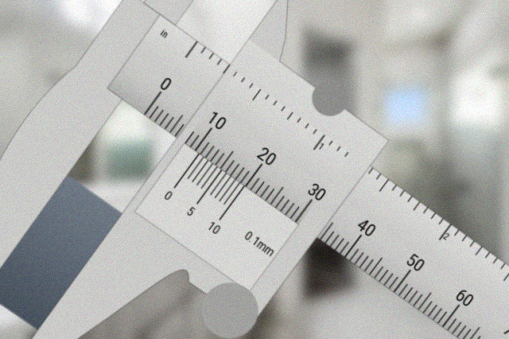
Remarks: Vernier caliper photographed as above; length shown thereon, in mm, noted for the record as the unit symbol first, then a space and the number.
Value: mm 10.8
